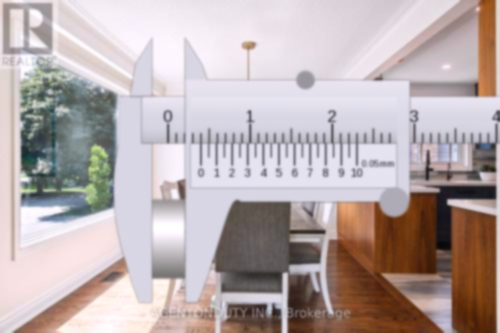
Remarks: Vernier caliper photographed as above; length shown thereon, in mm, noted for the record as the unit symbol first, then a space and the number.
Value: mm 4.0
